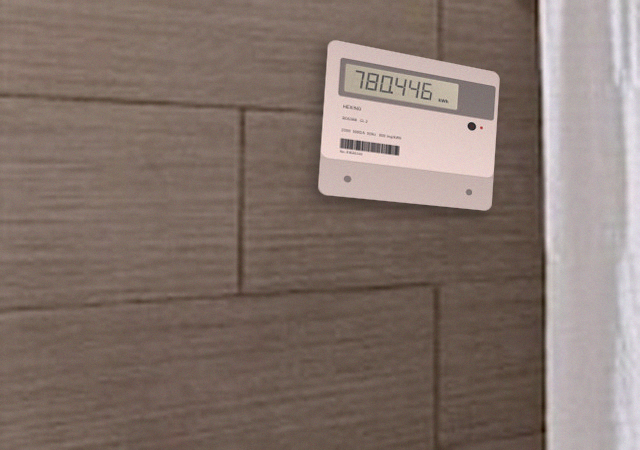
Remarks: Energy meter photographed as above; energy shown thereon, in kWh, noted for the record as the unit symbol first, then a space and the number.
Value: kWh 780.446
